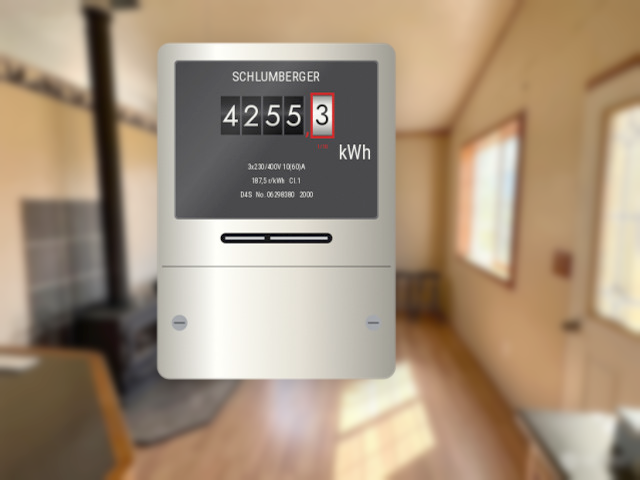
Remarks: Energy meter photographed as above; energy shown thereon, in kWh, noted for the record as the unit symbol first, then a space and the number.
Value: kWh 4255.3
